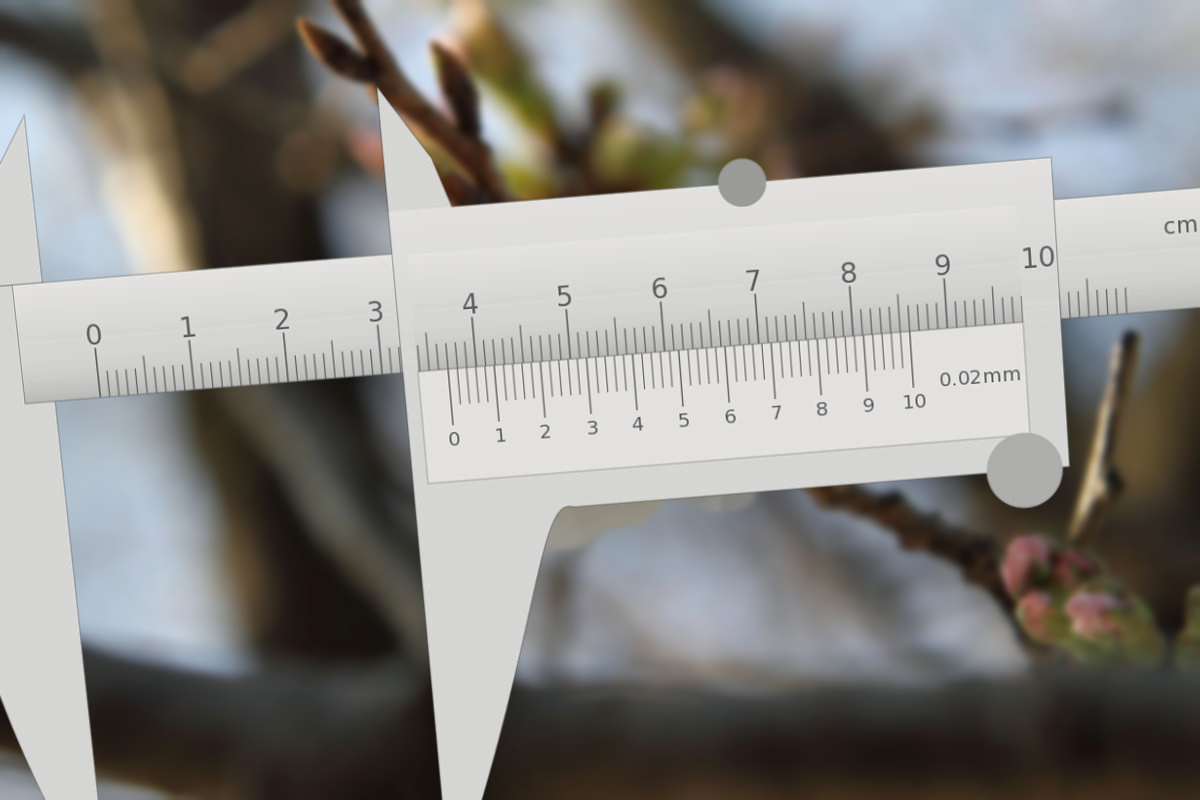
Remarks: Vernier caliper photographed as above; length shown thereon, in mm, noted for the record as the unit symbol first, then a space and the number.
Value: mm 37.0
